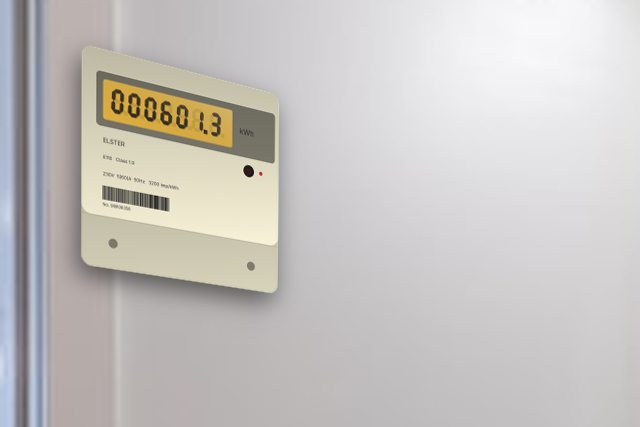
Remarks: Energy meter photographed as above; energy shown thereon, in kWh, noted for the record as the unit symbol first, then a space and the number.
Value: kWh 601.3
